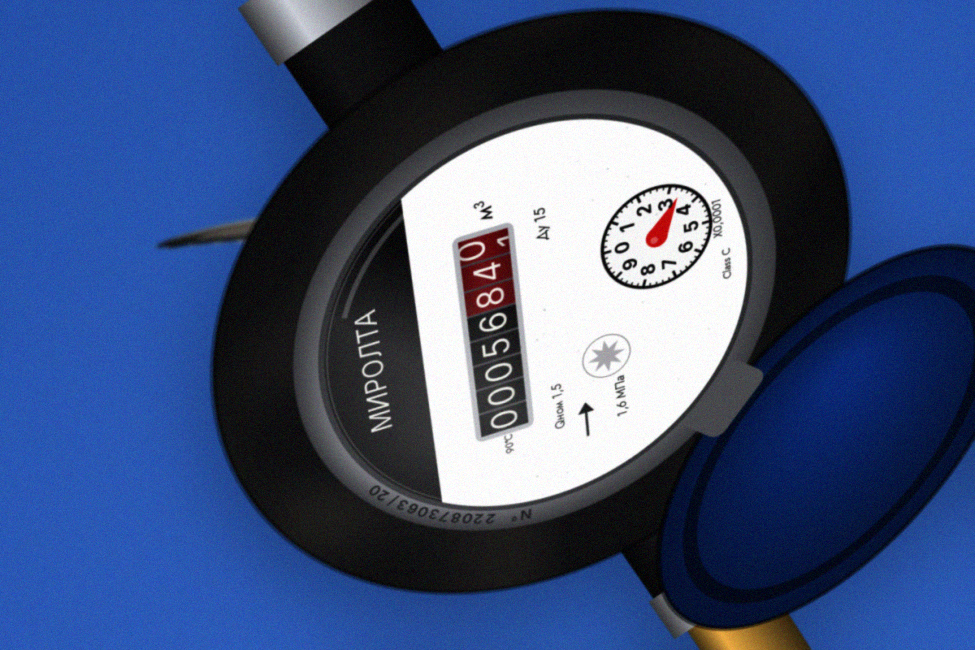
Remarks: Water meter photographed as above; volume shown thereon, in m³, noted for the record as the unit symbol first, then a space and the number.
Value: m³ 56.8403
